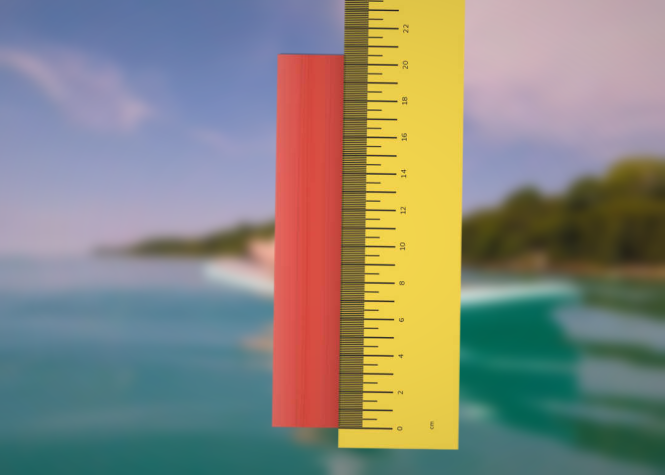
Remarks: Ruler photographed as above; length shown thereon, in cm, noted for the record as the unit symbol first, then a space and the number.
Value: cm 20.5
